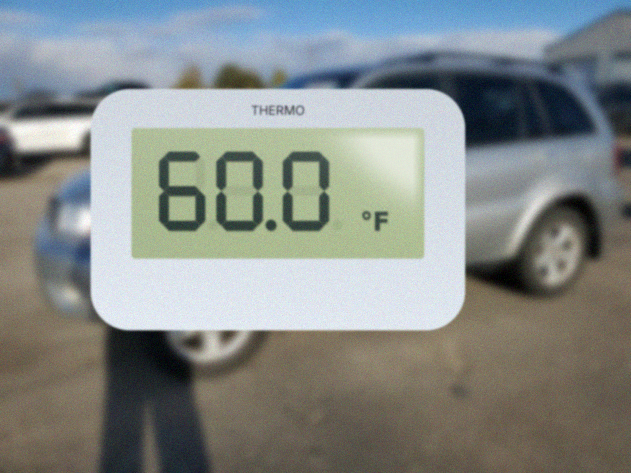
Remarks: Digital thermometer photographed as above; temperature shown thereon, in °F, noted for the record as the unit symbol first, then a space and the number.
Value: °F 60.0
